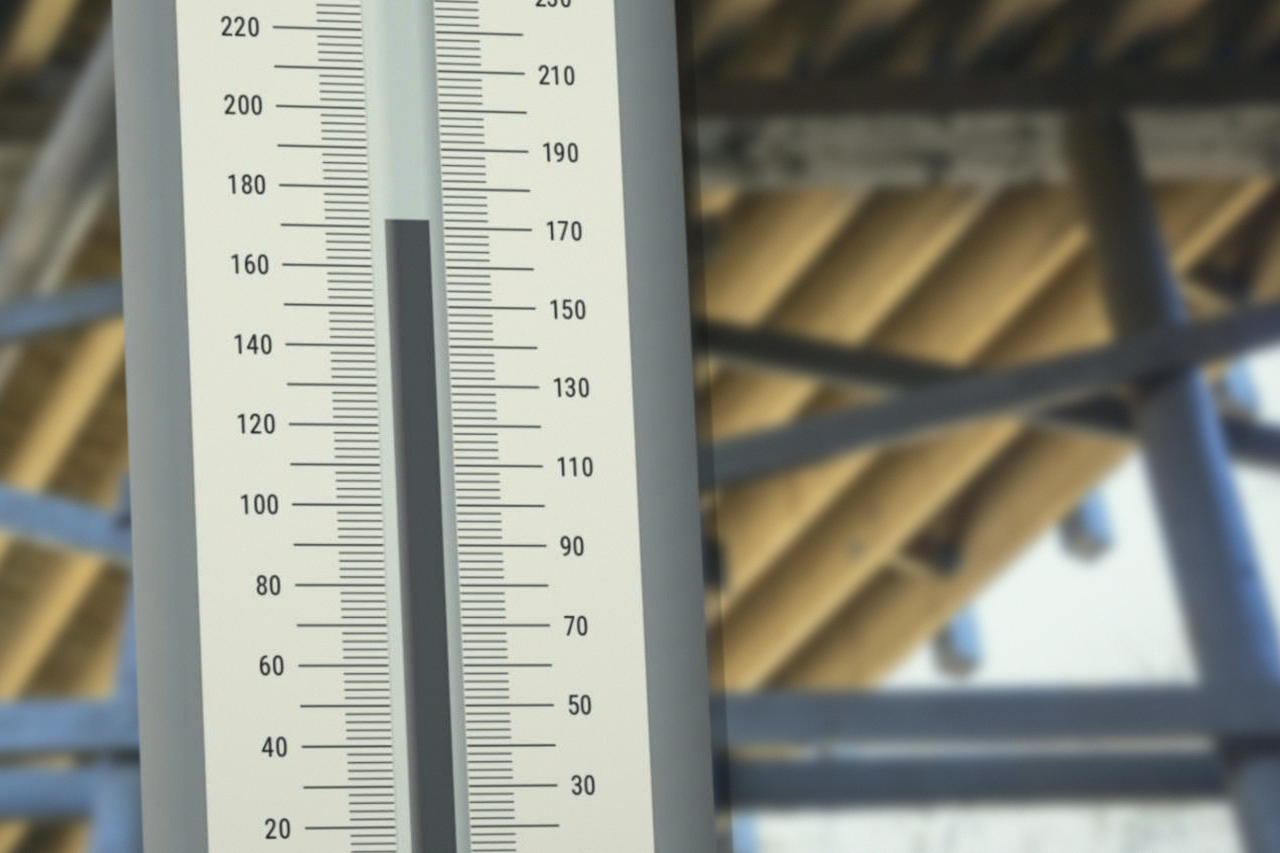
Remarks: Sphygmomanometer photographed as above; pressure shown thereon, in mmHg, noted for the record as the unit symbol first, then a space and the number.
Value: mmHg 172
